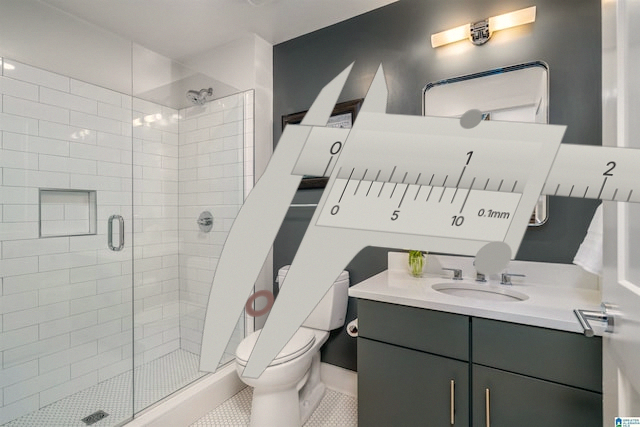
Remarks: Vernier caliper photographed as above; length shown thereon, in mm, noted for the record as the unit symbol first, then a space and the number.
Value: mm 2.0
